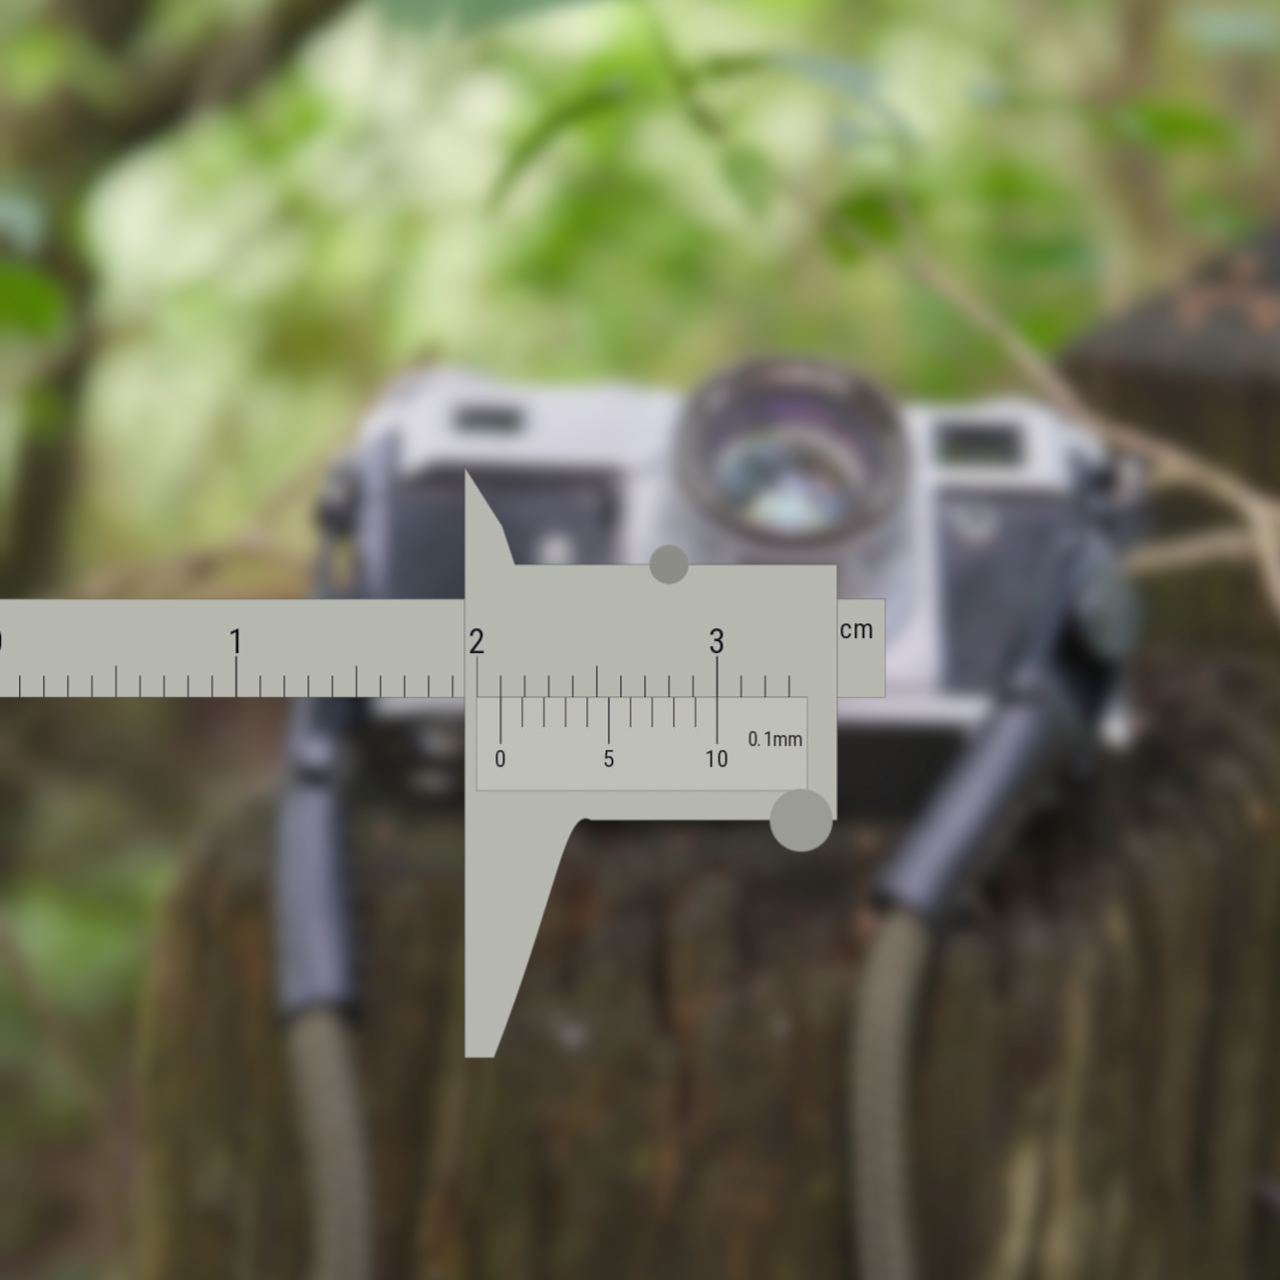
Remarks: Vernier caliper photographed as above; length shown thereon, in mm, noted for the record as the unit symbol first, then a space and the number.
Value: mm 21.0
